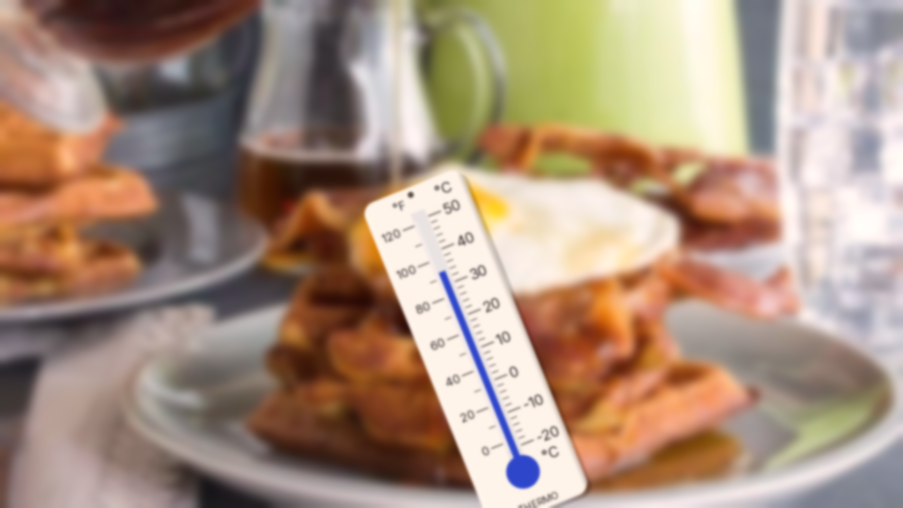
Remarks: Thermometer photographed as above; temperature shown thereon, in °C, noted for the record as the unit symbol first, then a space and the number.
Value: °C 34
